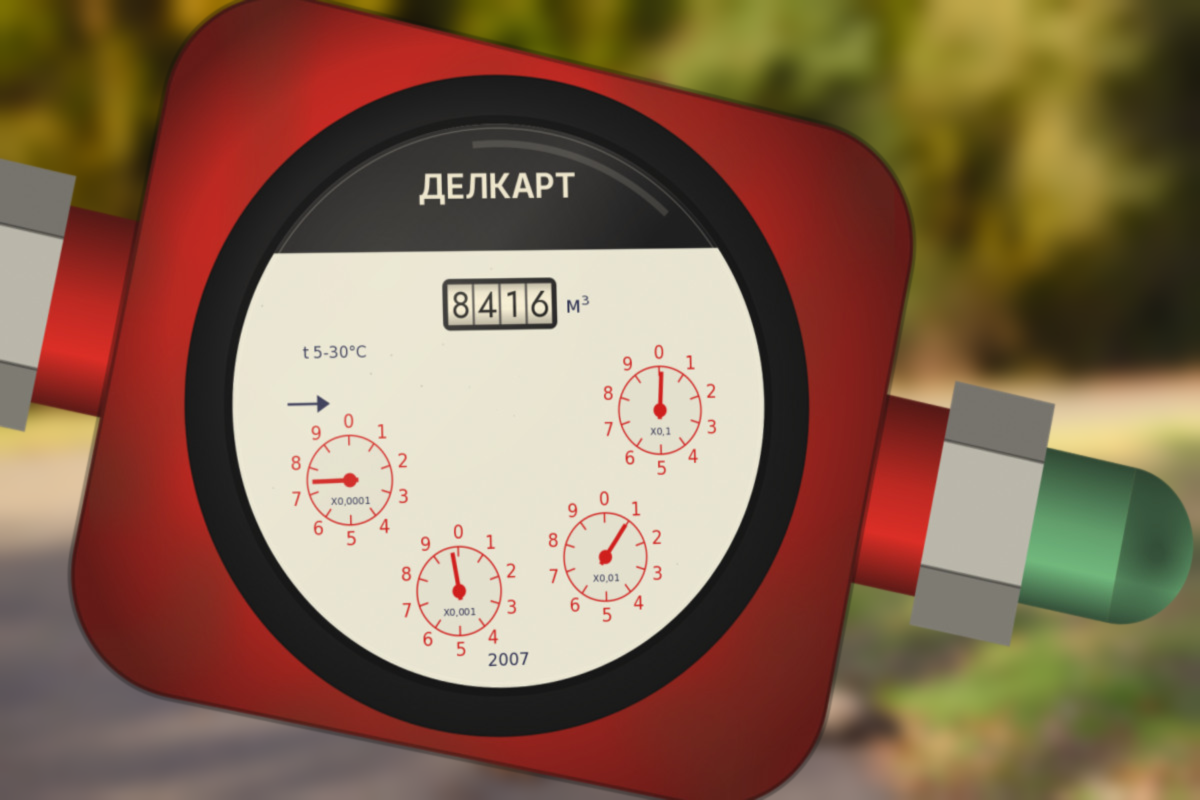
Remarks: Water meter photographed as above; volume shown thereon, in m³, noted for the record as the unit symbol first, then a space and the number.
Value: m³ 8416.0097
